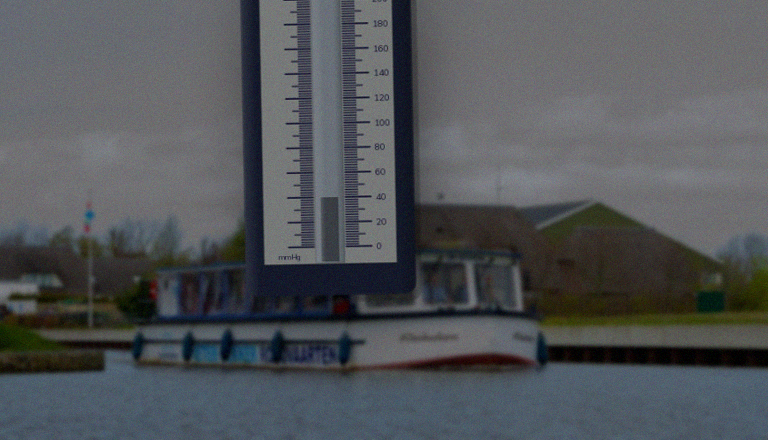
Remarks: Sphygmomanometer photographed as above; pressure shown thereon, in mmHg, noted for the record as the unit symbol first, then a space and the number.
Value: mmHg 40
